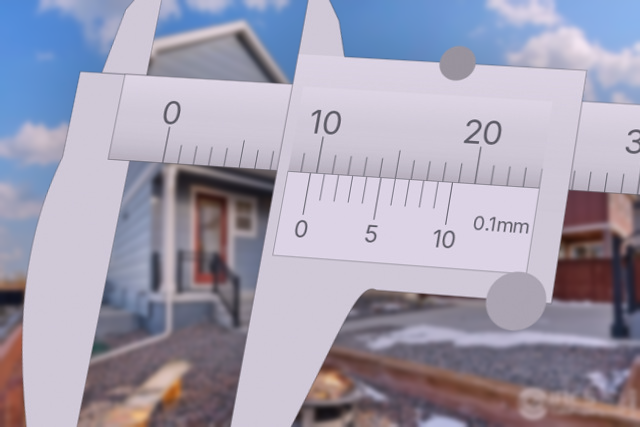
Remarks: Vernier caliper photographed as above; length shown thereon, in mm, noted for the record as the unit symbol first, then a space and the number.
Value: mm 9.6
